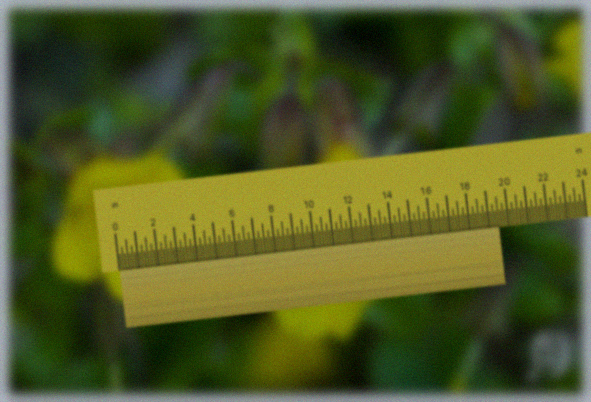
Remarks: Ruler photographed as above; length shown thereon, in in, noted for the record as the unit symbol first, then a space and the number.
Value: in 19.5
